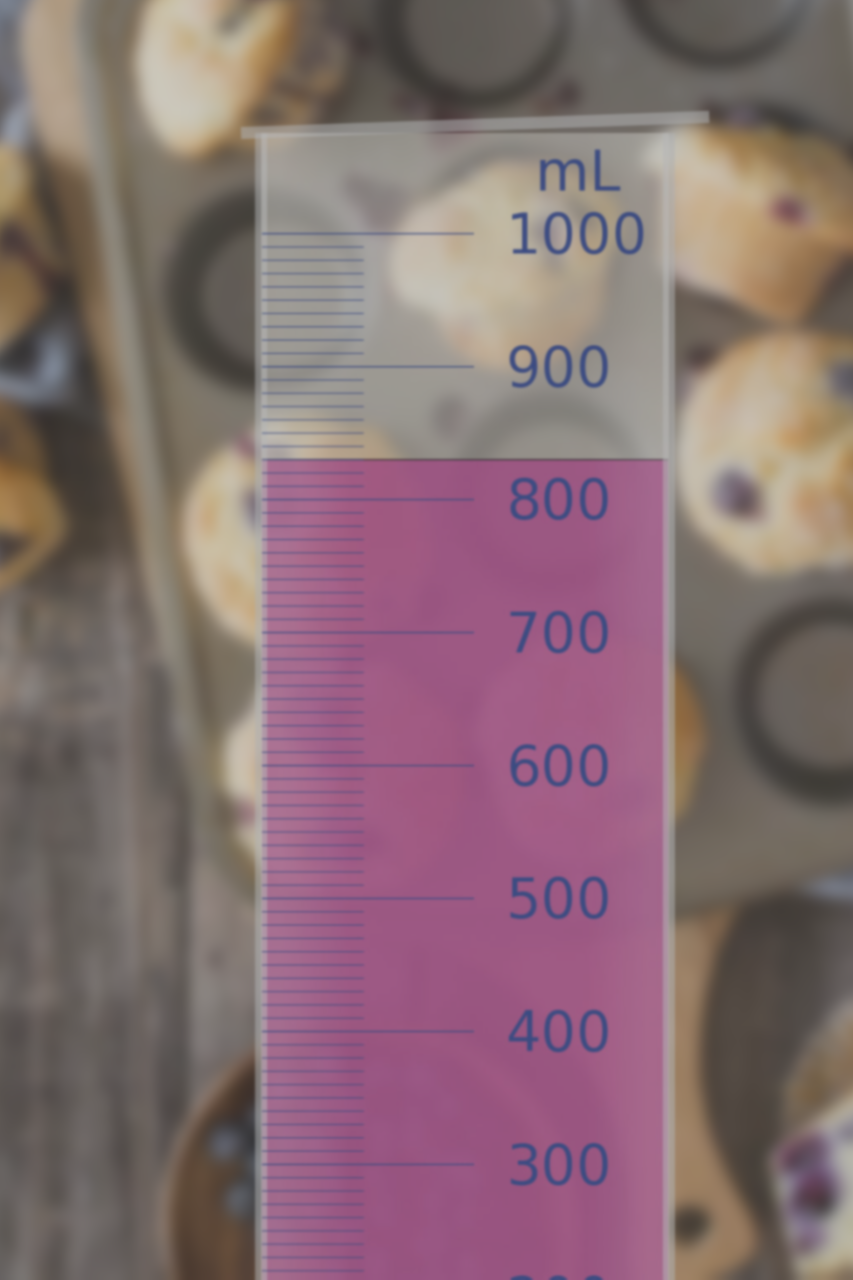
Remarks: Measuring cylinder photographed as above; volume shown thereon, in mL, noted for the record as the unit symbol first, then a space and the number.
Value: mL 830
